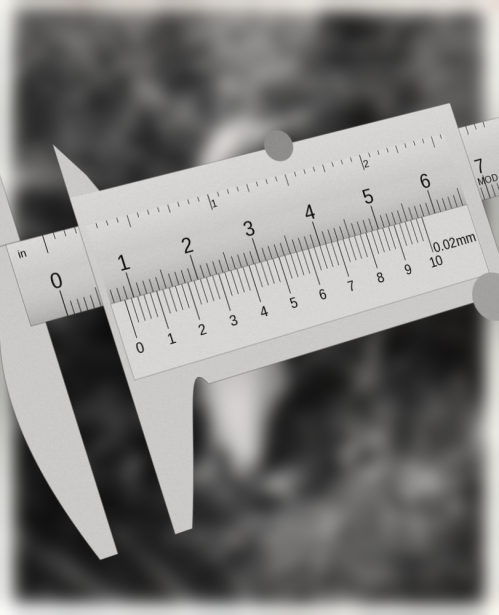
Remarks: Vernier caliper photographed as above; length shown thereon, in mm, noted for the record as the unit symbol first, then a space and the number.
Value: mm 8.6
